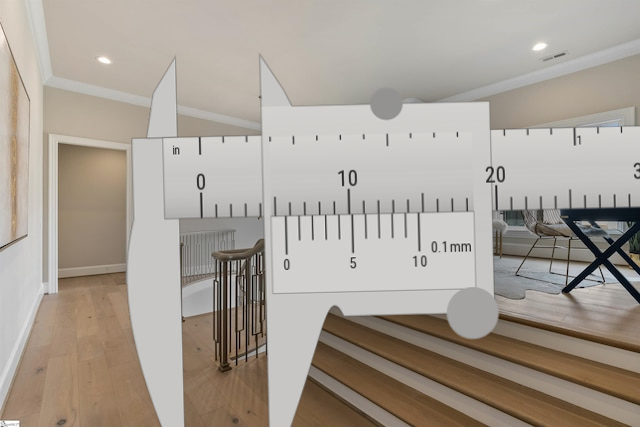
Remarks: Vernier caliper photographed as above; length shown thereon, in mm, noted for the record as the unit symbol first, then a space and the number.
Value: mm 5.7
